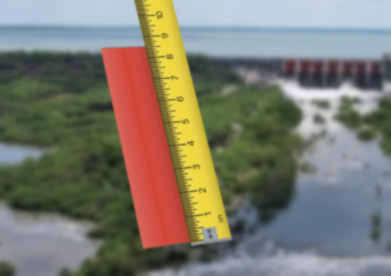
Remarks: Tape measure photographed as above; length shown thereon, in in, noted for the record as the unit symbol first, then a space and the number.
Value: in 8.5
